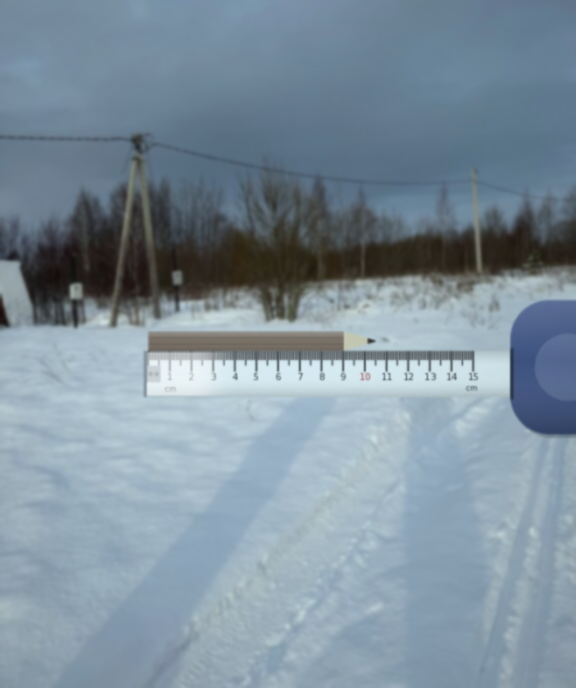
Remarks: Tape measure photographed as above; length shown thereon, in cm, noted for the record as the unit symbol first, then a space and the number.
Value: cm 10.5
